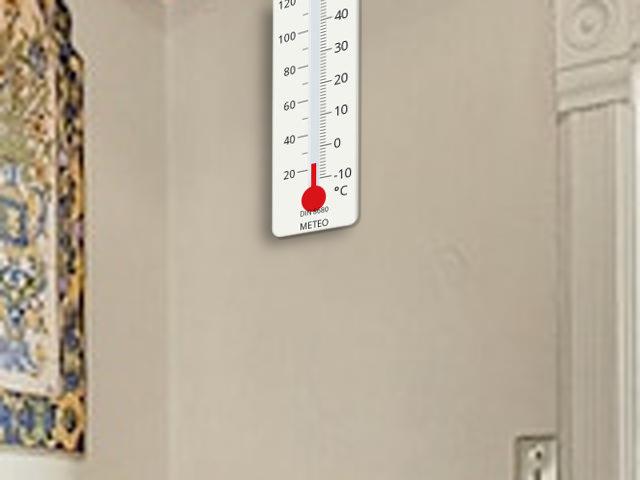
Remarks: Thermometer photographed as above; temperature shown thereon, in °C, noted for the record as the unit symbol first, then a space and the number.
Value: °C -5
